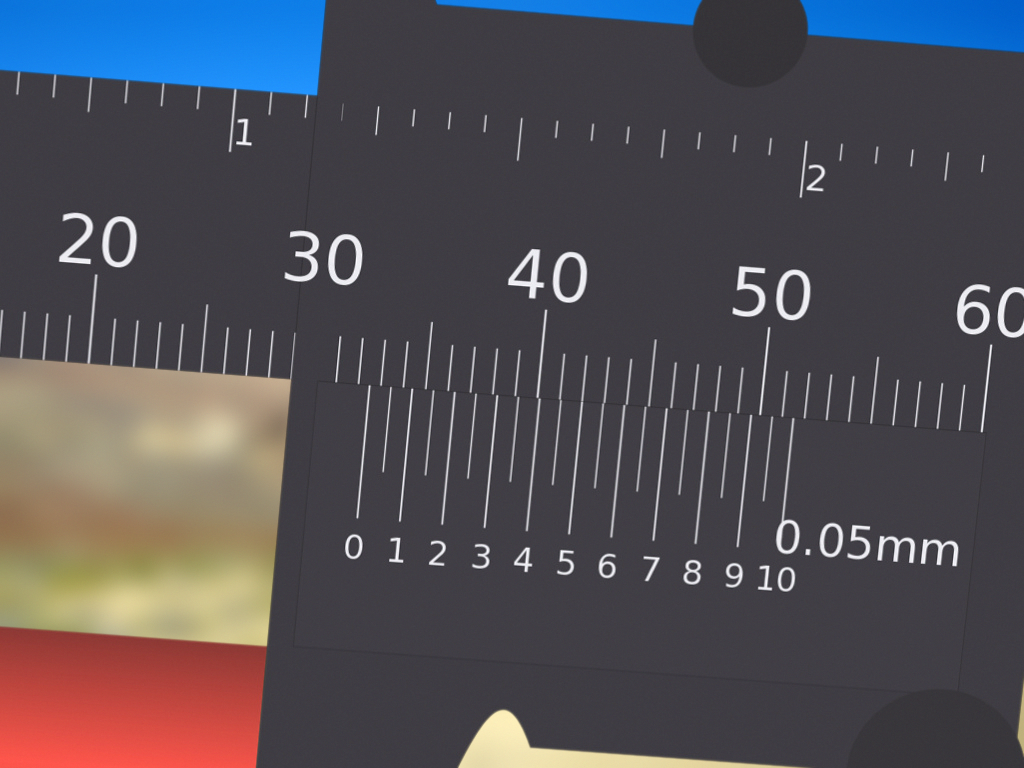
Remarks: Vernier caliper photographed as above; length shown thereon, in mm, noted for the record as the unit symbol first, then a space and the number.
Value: mm 32.5
